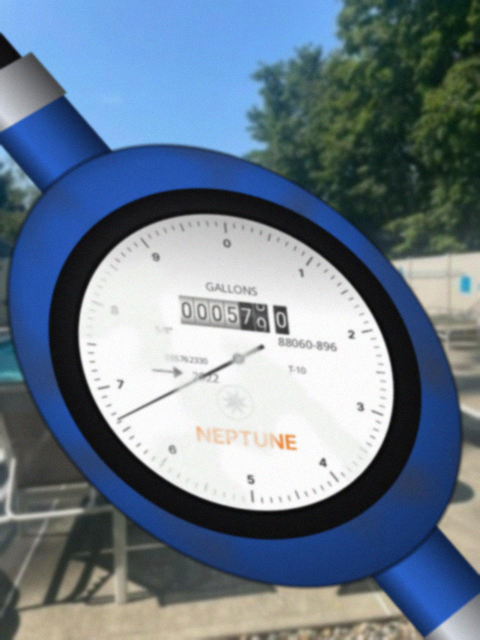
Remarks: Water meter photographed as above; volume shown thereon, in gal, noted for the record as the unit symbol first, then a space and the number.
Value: gal 5786.6
